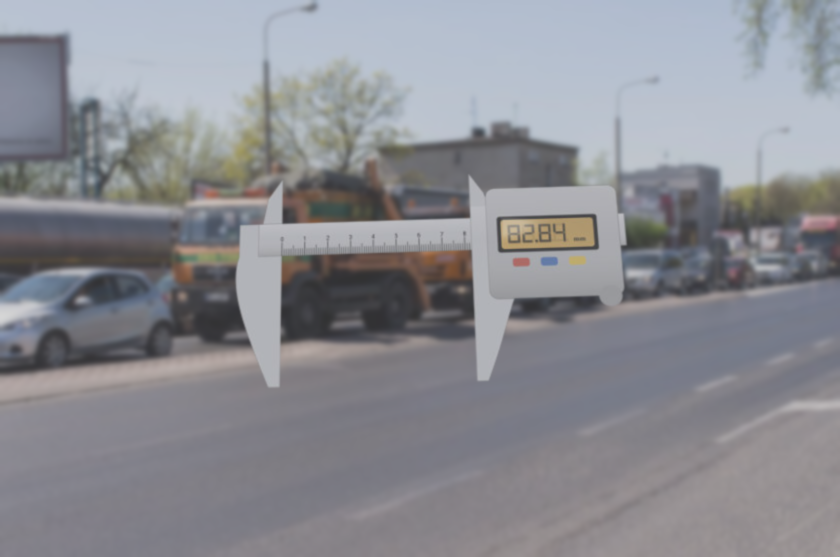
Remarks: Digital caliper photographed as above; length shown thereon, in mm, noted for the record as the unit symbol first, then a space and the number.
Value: mm 82.84
